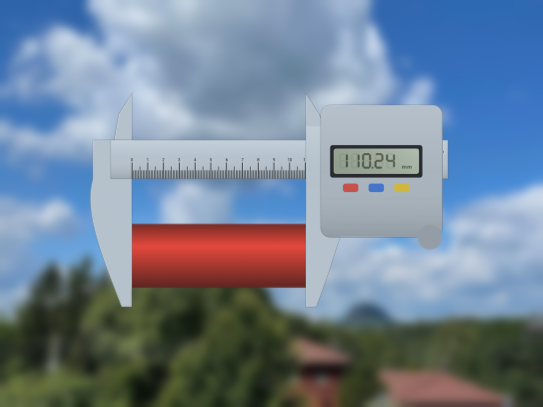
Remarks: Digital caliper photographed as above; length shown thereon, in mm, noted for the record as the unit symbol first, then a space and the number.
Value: mm 110.24
